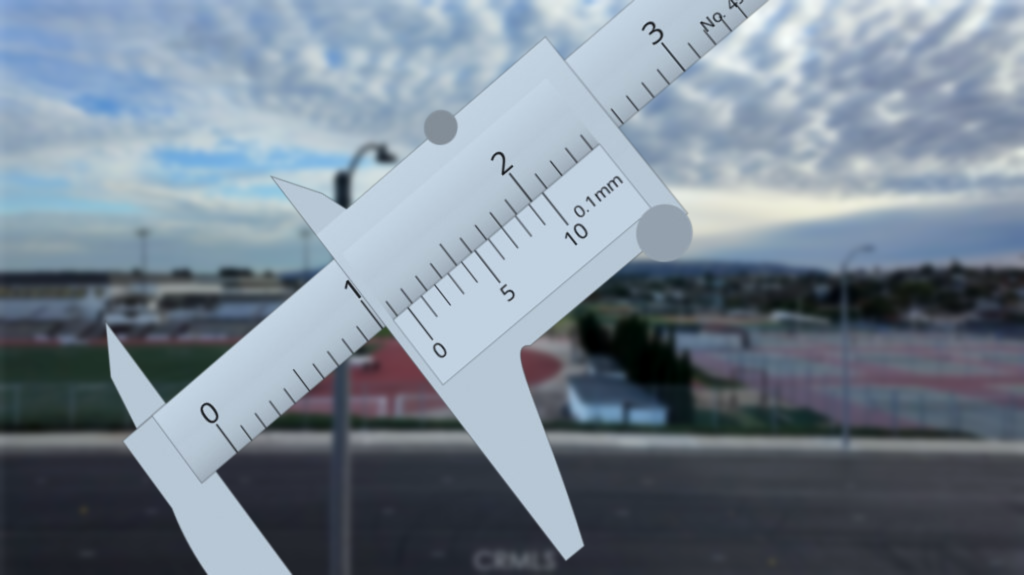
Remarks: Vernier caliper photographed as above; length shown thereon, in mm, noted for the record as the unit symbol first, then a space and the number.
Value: mm 11.7
